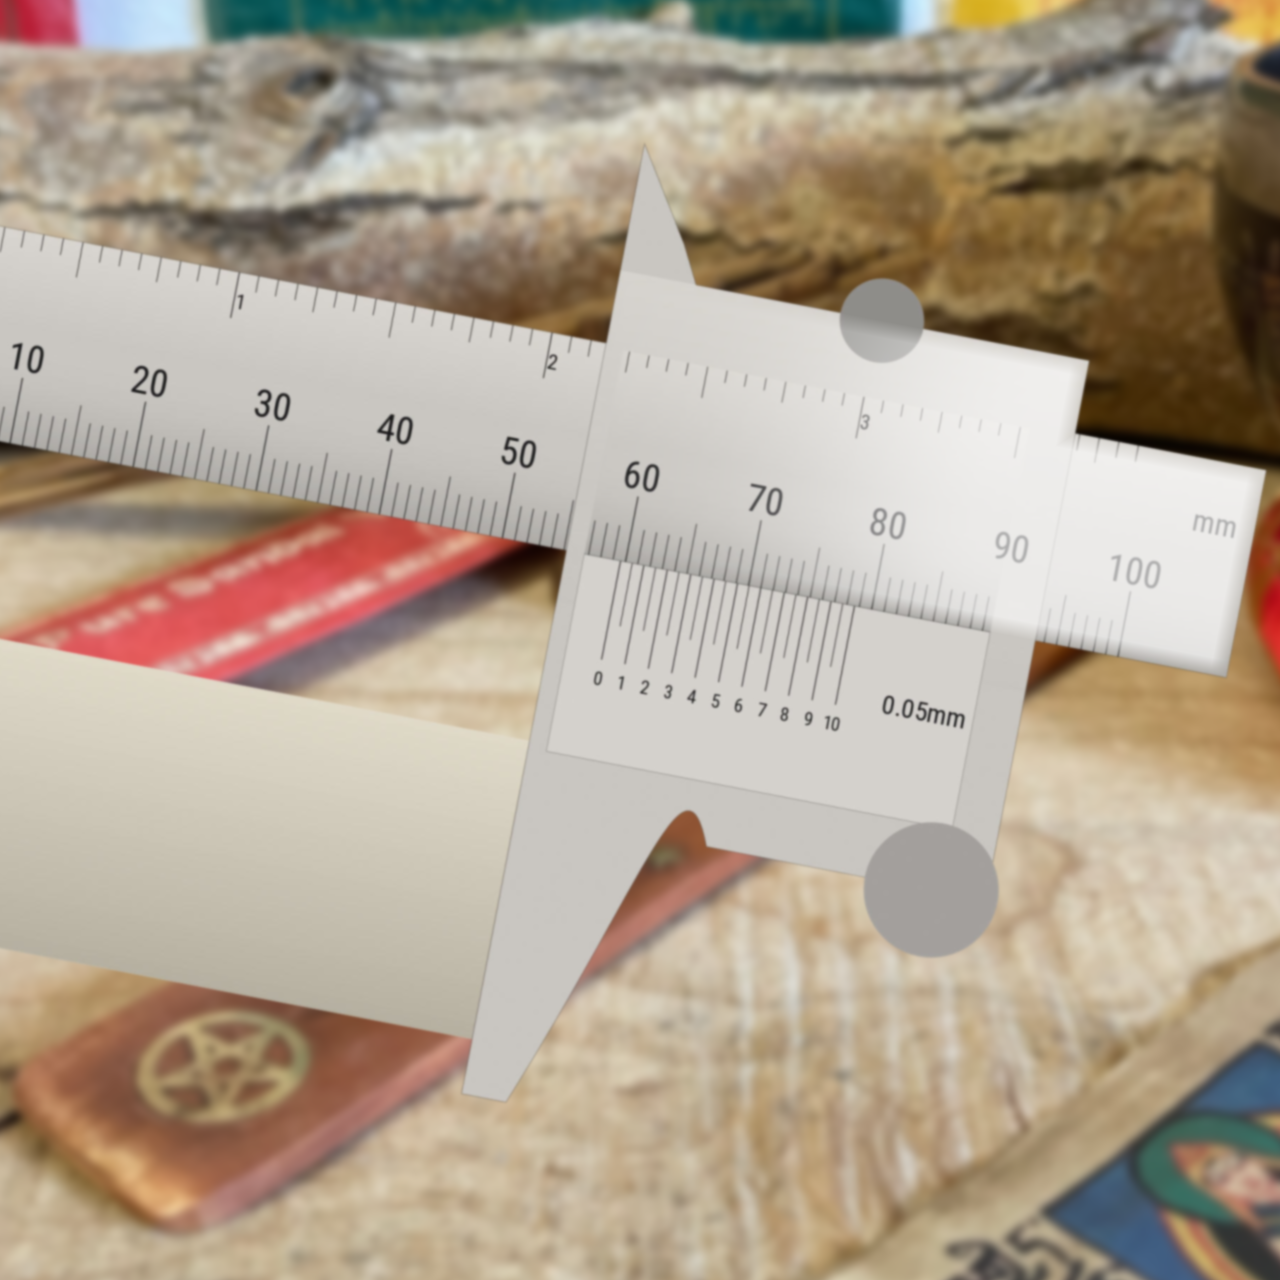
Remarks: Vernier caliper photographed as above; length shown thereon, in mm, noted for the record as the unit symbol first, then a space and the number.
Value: mm 59.6
